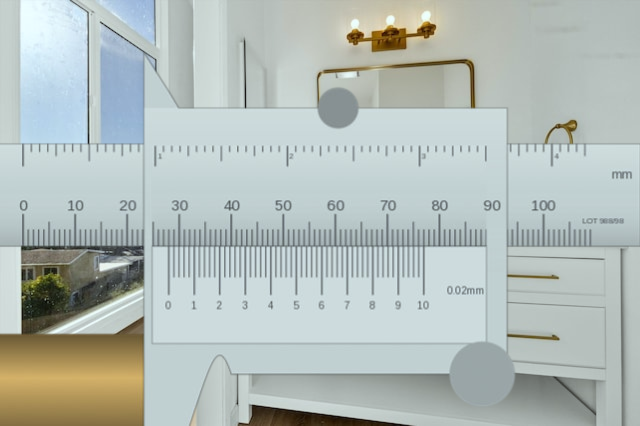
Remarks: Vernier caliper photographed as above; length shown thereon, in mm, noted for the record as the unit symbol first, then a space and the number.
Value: mm 28.0
